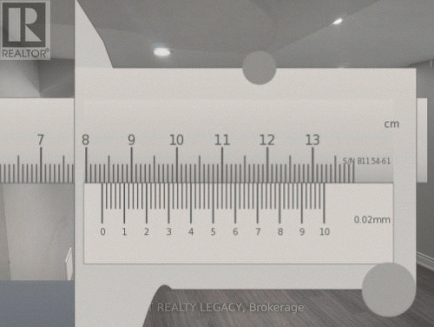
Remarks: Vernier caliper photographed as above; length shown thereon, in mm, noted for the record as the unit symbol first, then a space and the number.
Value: mm 83.5
